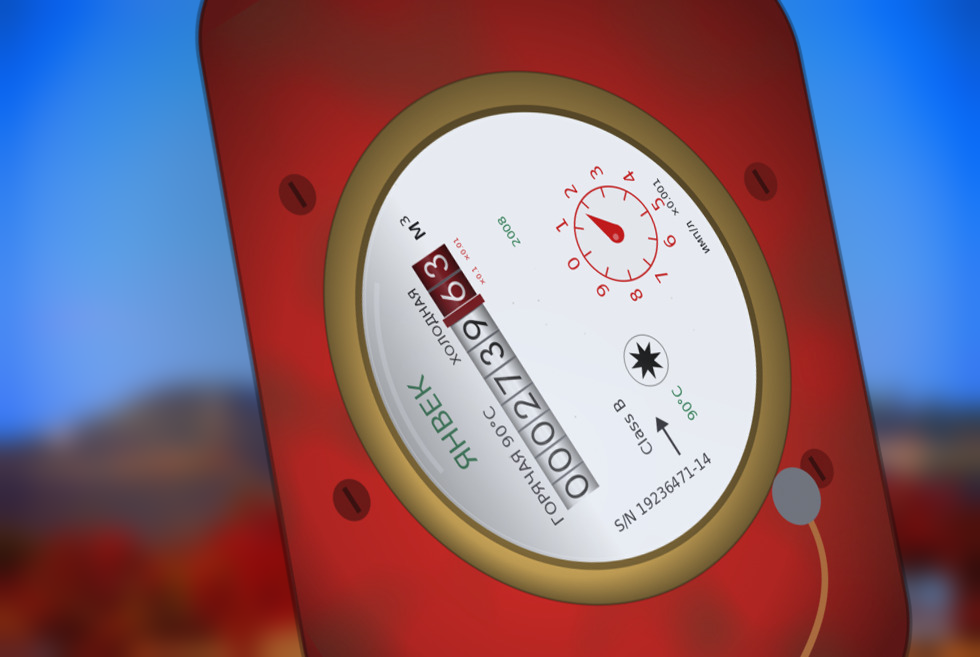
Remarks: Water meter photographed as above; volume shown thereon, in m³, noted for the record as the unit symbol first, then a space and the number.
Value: m³ 2739.631
